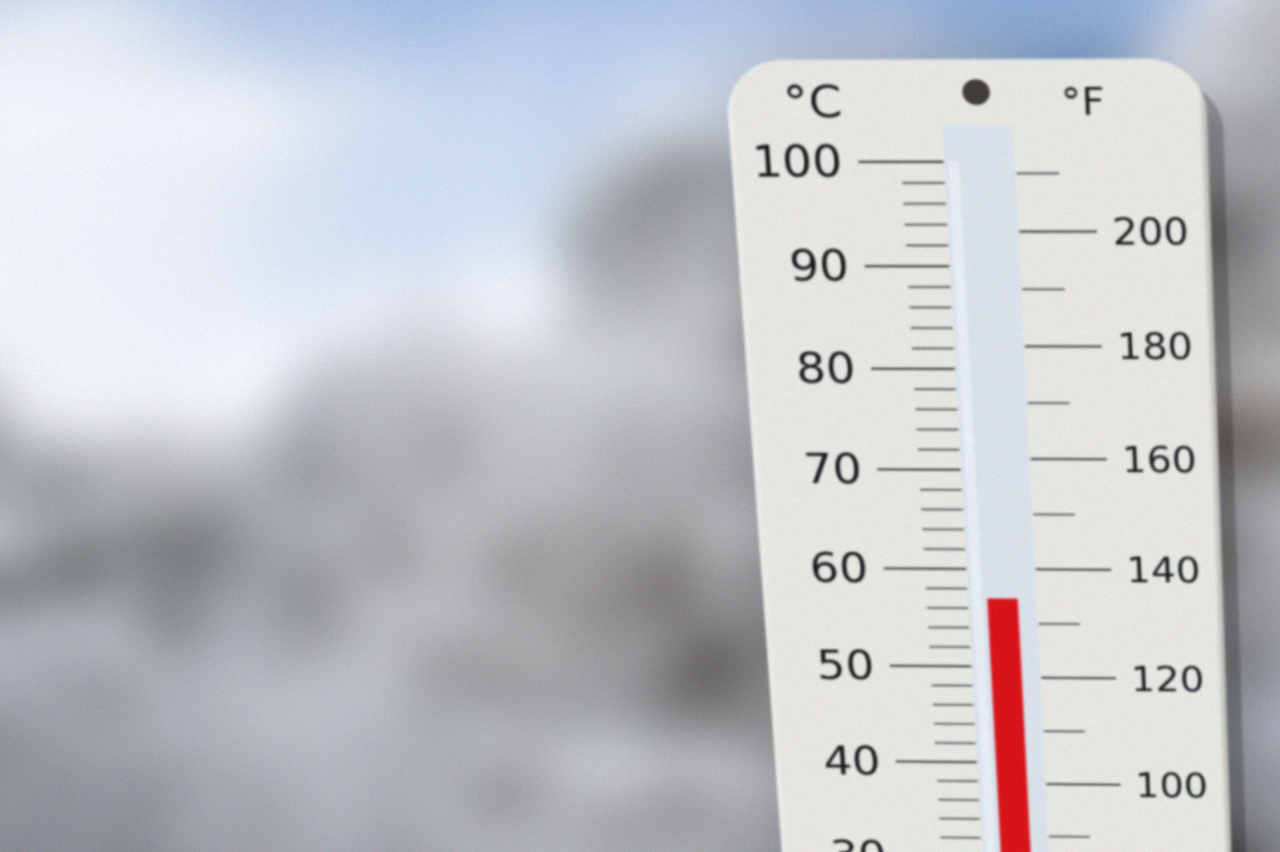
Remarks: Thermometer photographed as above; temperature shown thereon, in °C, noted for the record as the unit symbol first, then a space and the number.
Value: °C 57
